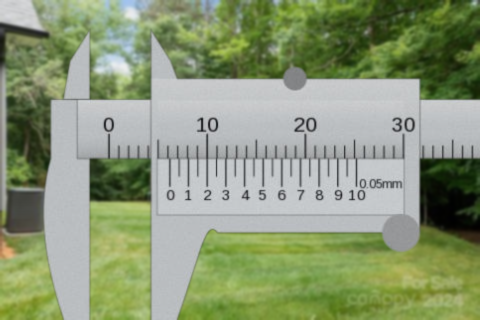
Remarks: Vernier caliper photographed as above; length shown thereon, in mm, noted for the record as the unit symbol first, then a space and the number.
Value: mm 6.2
